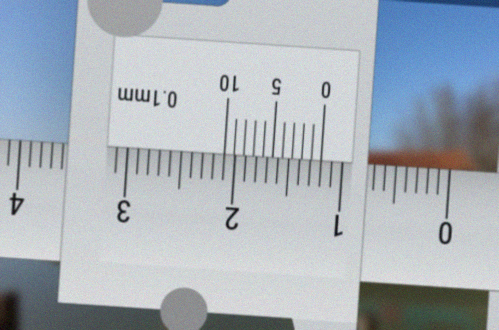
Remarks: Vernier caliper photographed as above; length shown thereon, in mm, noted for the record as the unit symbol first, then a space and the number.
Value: mm 12.0
